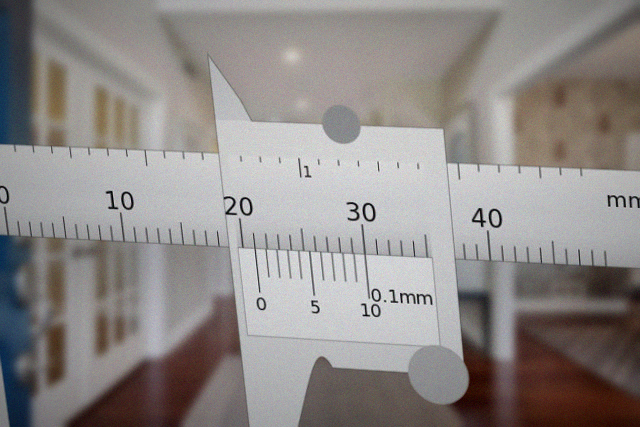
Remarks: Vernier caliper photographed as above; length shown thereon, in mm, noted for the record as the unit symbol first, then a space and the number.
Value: mm 21.0
